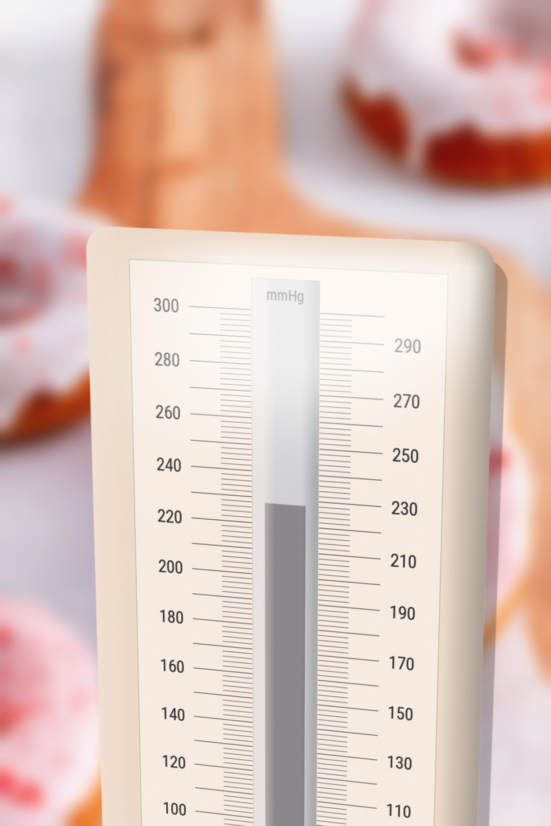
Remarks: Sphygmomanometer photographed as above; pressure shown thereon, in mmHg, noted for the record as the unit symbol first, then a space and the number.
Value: mmHg 228
